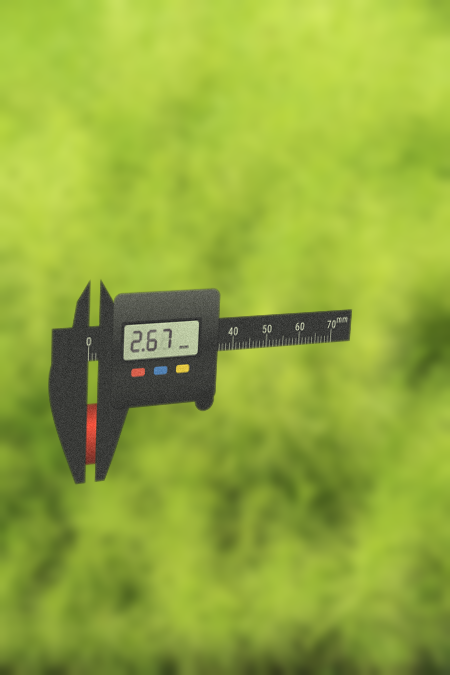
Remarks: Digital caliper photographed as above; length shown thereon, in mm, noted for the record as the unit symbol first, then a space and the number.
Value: mm 2.67
